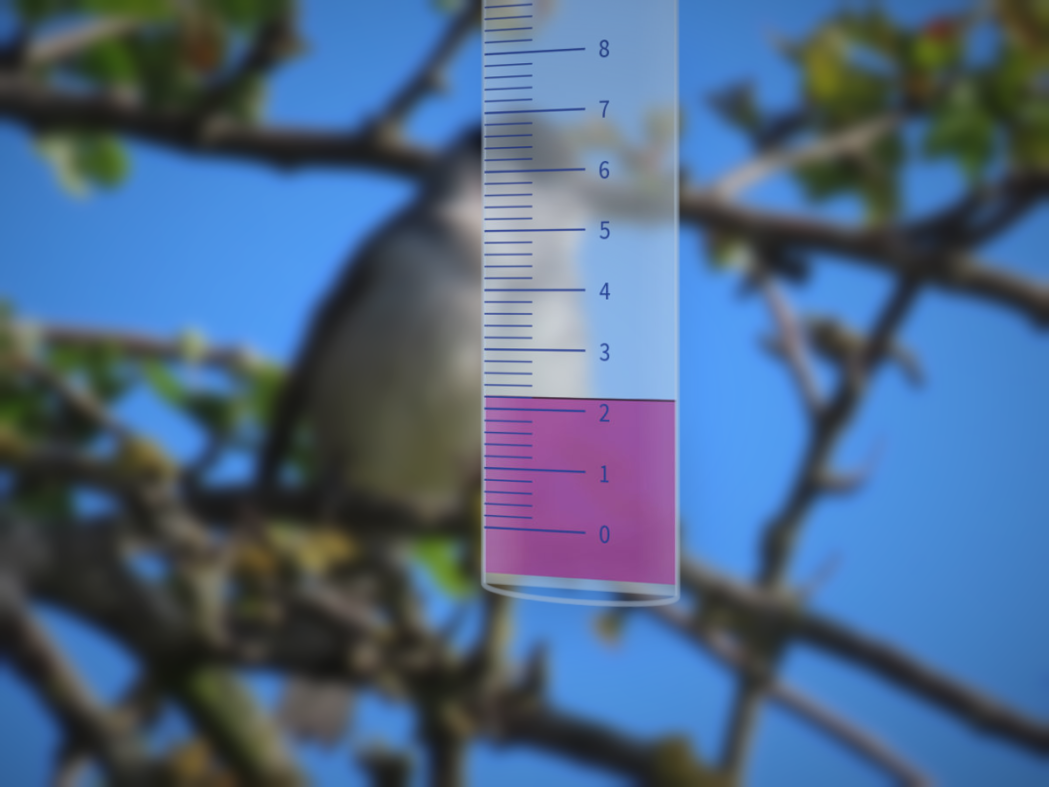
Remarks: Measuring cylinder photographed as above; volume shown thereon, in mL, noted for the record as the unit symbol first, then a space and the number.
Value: mL 2.2
